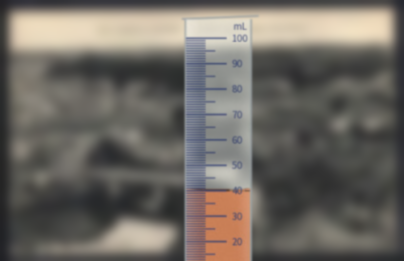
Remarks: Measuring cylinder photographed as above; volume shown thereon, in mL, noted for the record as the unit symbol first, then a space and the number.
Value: mL 40
